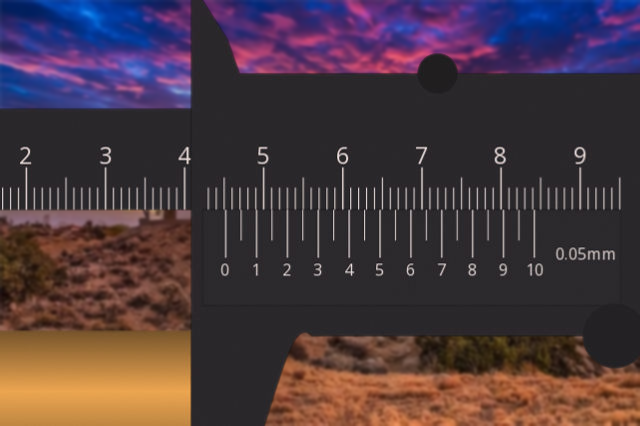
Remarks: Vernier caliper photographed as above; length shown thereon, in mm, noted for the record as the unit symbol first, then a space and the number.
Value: mm 45.2
